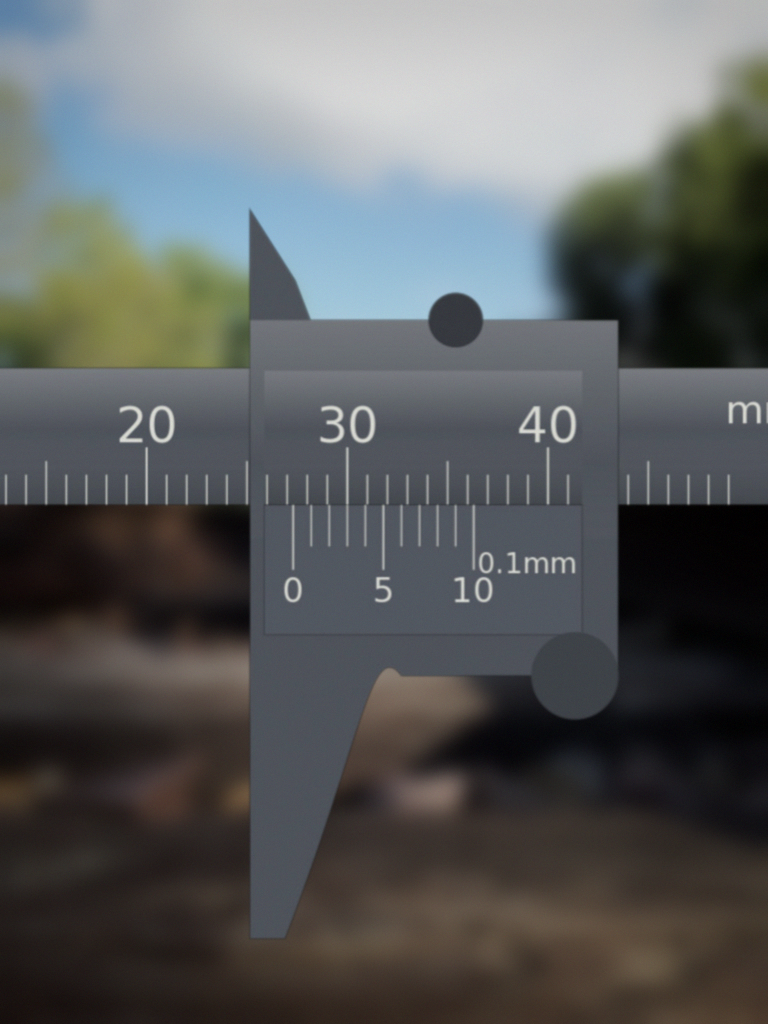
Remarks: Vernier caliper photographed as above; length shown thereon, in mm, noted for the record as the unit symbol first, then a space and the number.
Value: mm 27.3
